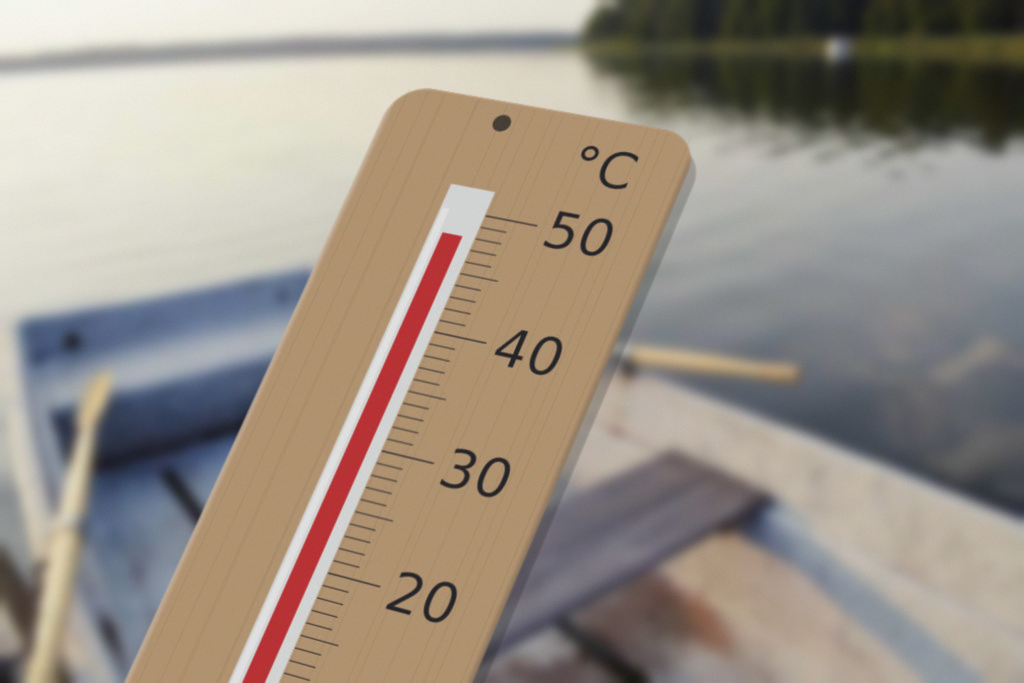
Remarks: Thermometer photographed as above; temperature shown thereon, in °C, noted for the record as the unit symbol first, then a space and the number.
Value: °C 48
